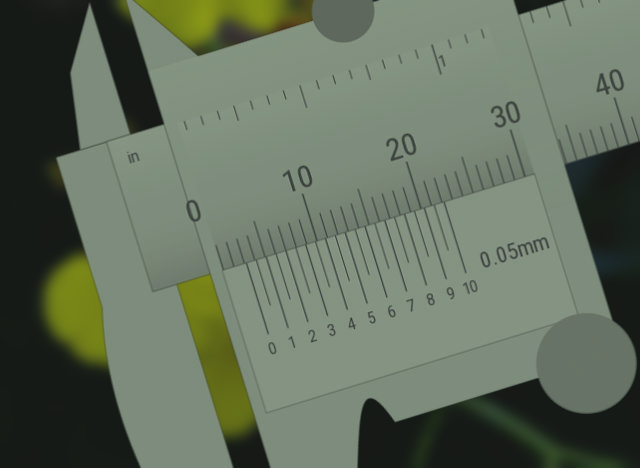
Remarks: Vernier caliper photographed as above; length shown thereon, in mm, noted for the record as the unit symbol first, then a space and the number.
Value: mm 3.2
